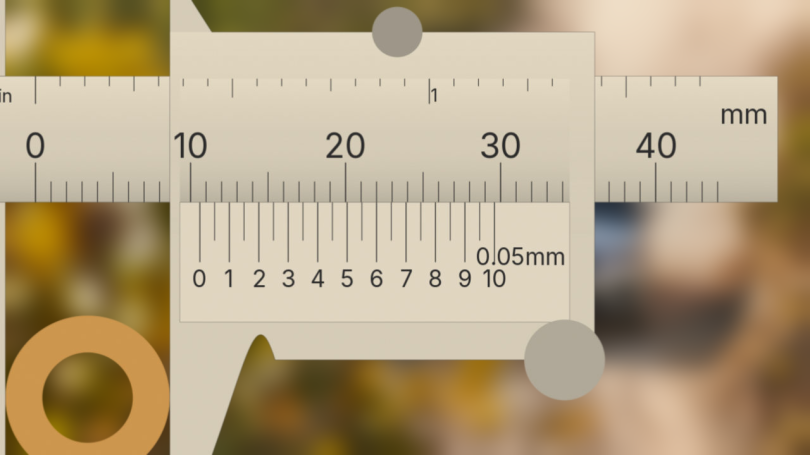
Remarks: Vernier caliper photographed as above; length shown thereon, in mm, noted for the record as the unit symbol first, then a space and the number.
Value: mm 10.6
